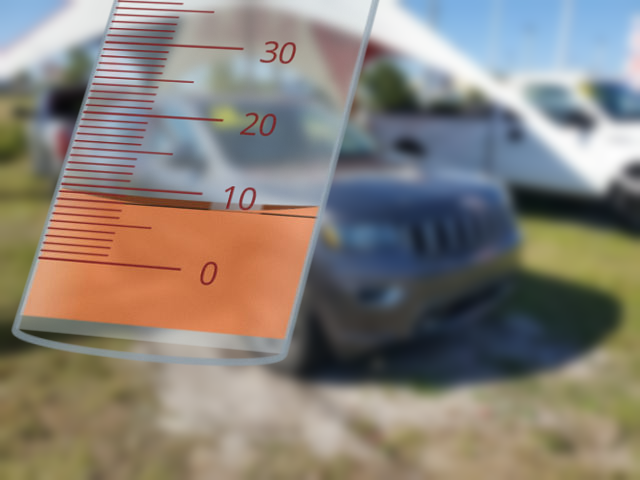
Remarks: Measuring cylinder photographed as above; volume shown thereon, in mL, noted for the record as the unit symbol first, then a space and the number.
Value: mL 8
